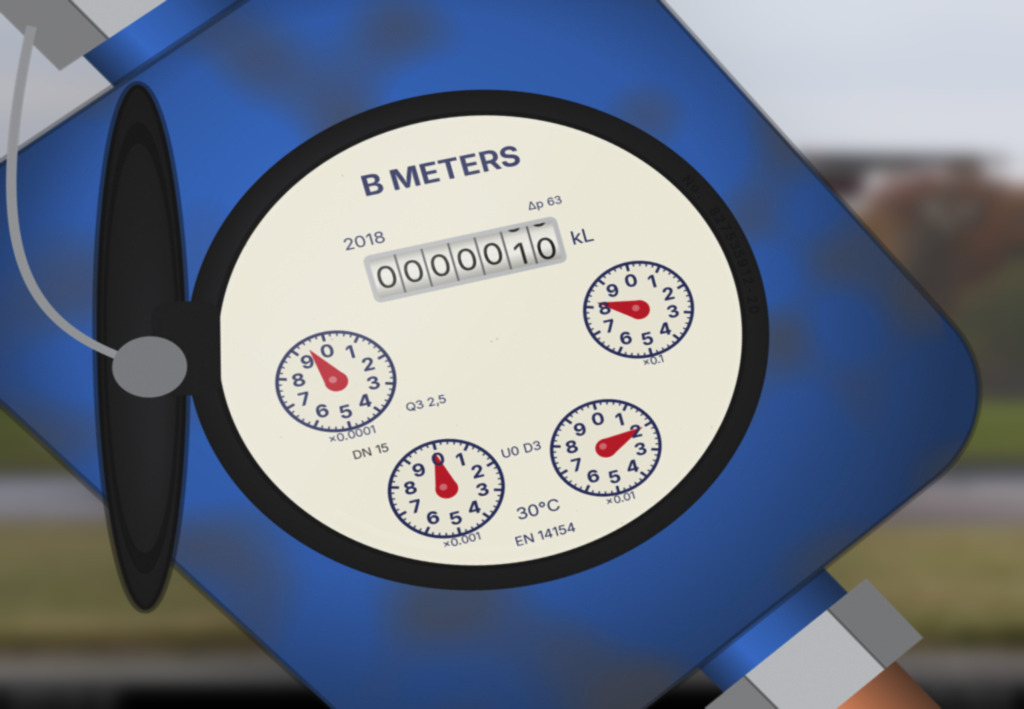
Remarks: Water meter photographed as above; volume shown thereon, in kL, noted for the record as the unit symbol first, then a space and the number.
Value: kL 9.8199
